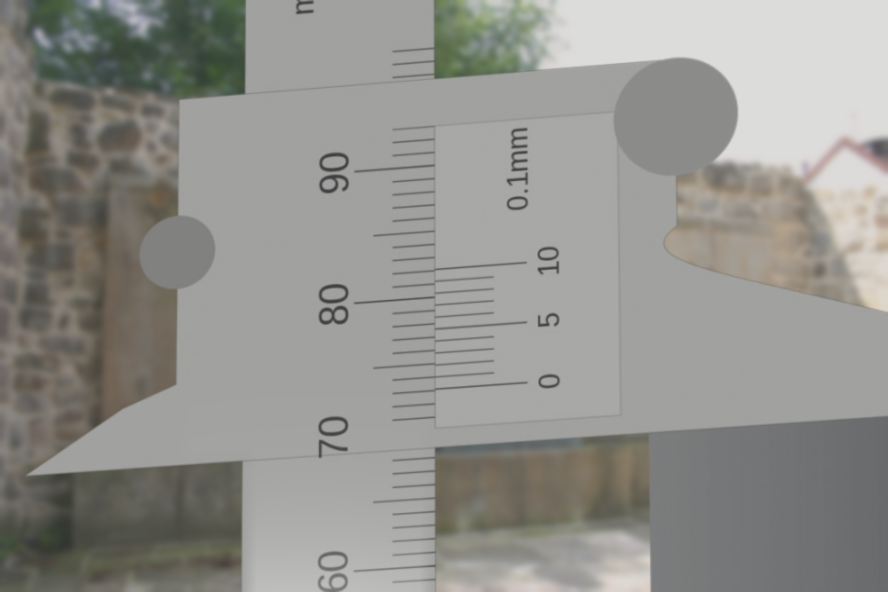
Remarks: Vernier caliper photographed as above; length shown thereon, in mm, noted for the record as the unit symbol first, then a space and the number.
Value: mm 73.1
